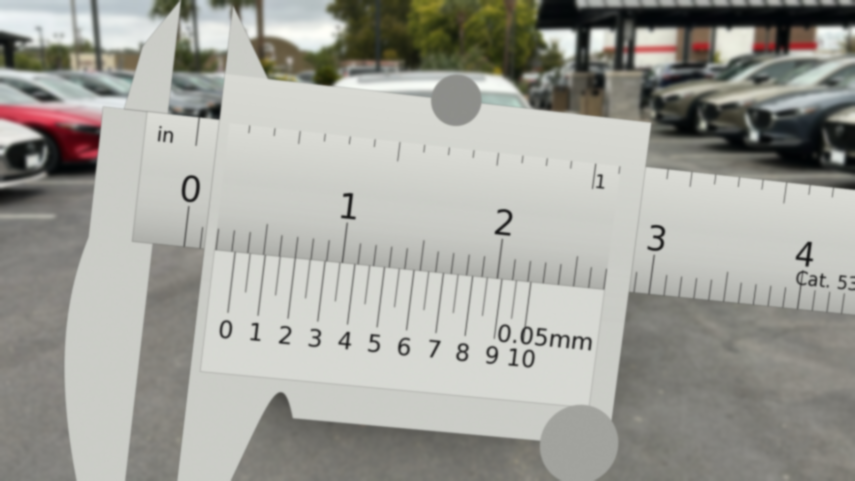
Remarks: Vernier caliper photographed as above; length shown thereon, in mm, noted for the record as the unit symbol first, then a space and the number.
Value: mm 3.2
